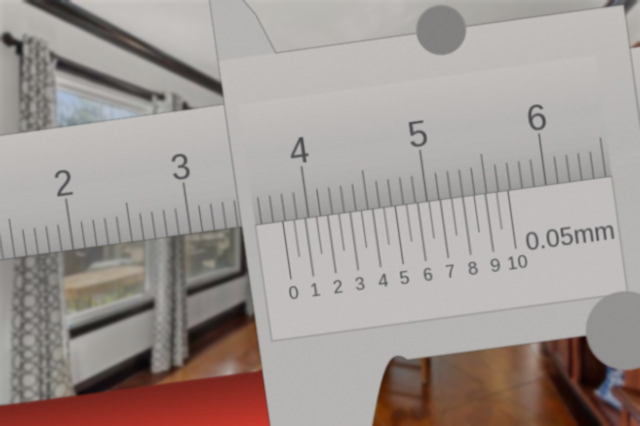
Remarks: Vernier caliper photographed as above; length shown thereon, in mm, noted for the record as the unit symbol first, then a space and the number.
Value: mm 37.8
